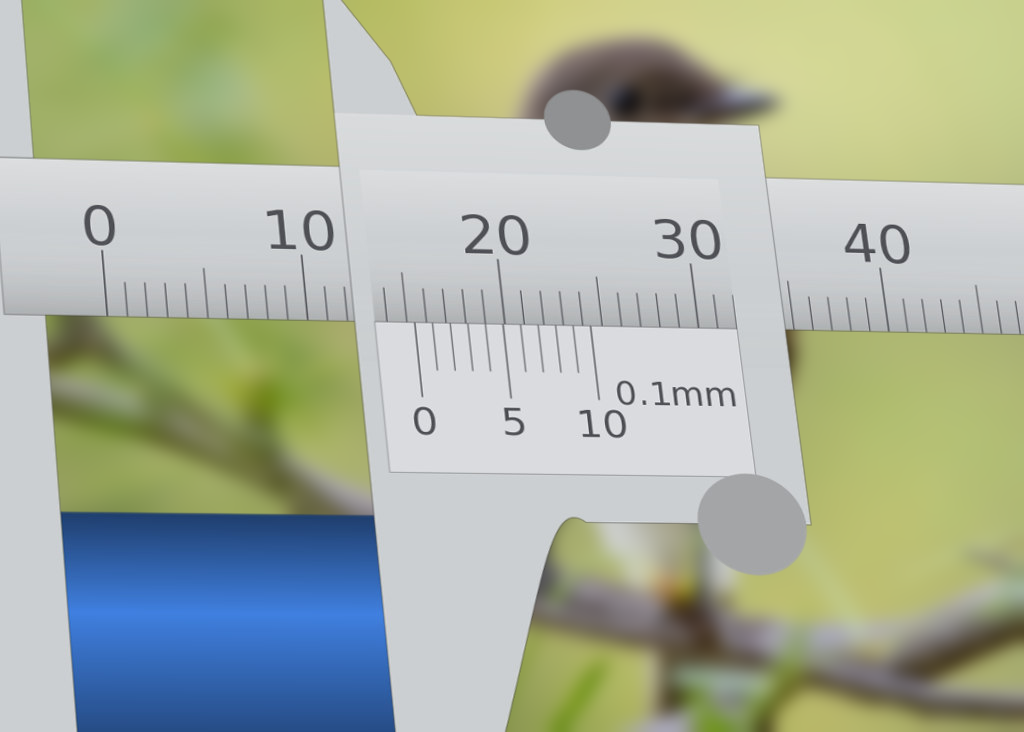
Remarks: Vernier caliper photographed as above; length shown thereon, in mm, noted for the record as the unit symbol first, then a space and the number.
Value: mm 15.4
